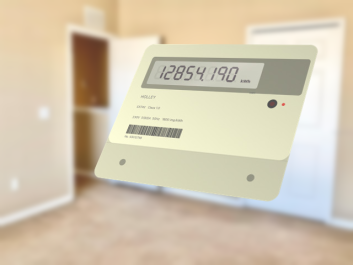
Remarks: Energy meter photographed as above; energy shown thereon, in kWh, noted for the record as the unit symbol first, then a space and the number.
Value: kWh 12854.190
